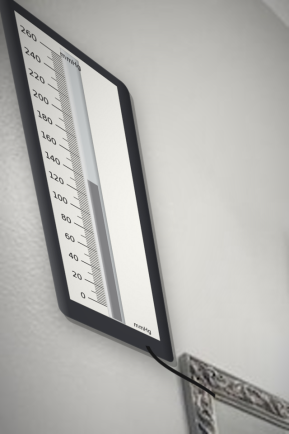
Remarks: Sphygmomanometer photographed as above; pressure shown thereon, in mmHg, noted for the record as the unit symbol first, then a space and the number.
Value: mmHg 140
